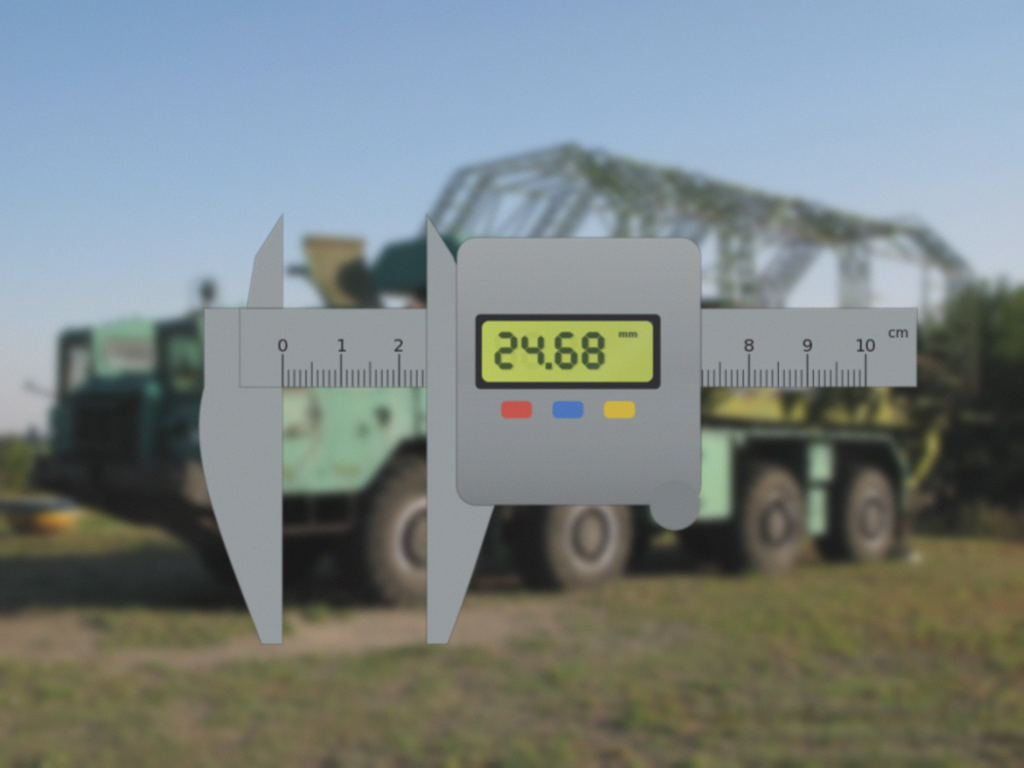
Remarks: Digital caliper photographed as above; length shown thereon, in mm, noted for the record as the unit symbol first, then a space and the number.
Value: mm 24.68
